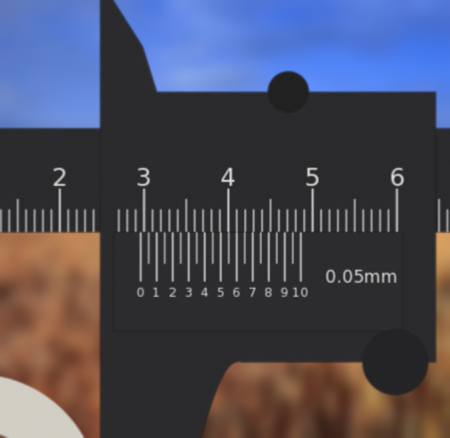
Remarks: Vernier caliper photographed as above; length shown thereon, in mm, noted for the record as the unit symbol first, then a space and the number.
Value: mm 29.6
